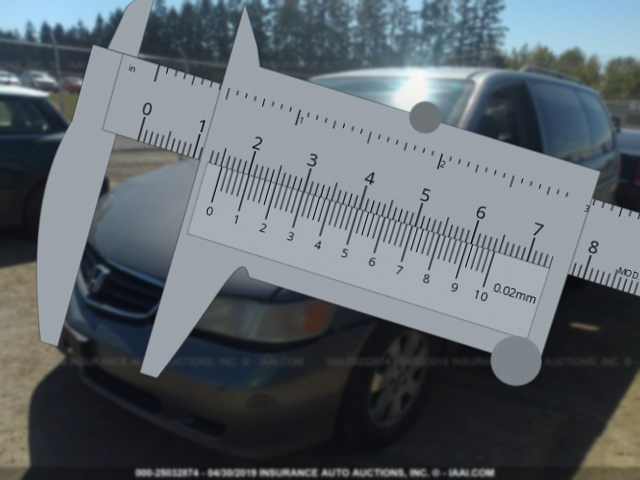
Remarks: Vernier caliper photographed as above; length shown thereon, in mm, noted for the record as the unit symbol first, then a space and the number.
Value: mm 15.2
